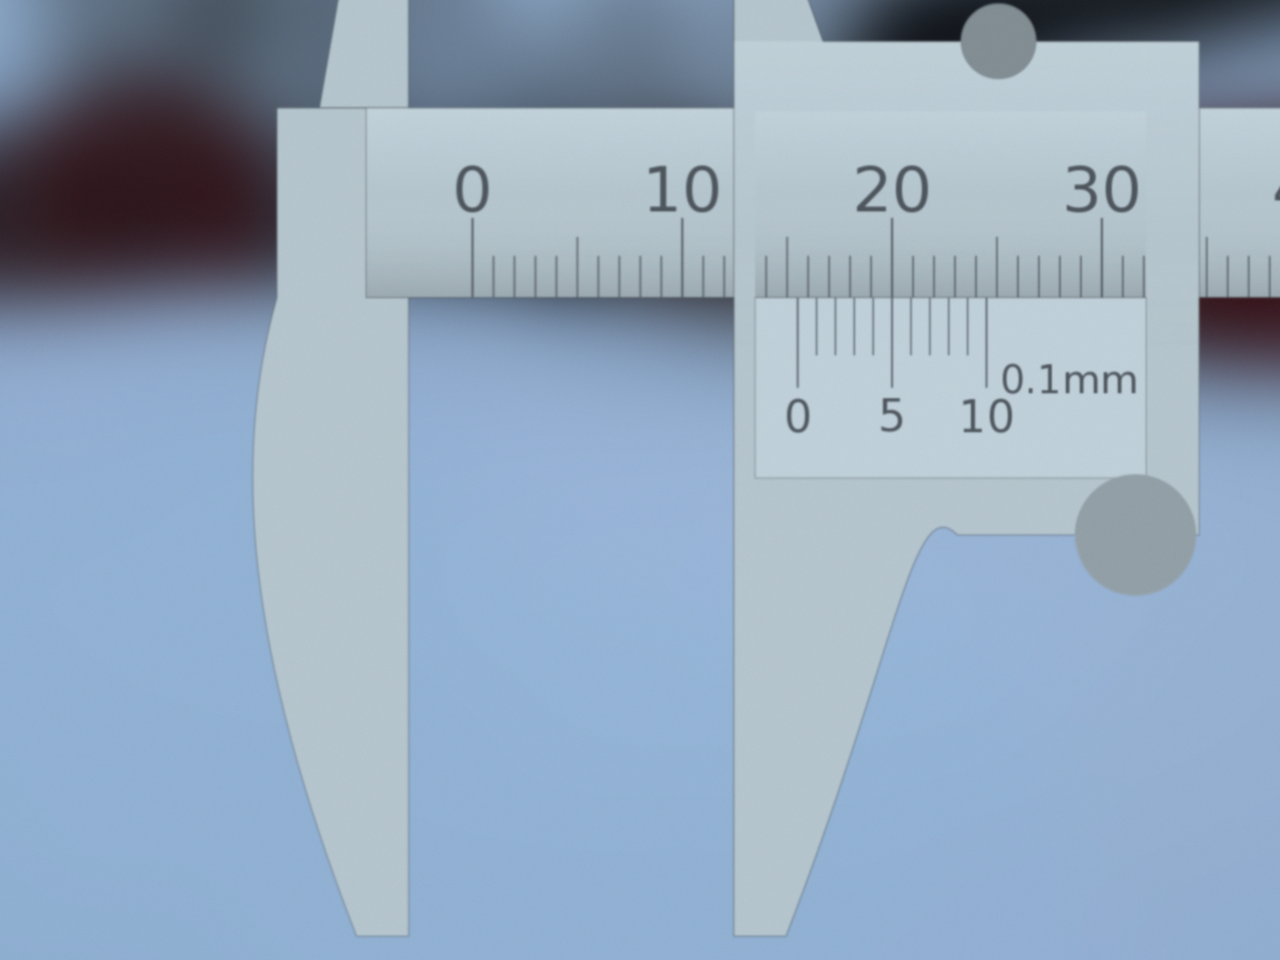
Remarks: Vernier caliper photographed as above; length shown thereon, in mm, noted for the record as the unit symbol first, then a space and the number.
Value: mm 15.5
